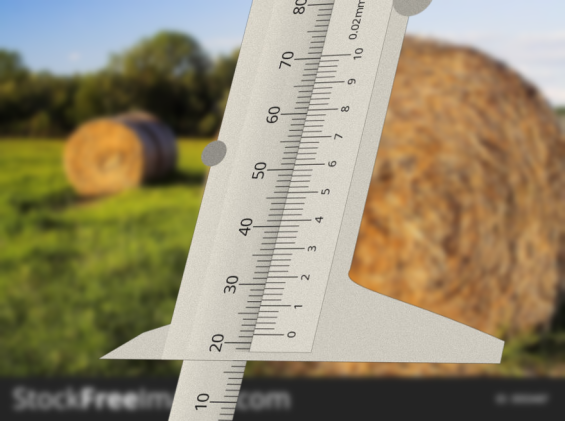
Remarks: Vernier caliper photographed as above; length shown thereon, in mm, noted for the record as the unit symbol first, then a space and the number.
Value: mm 21.4
